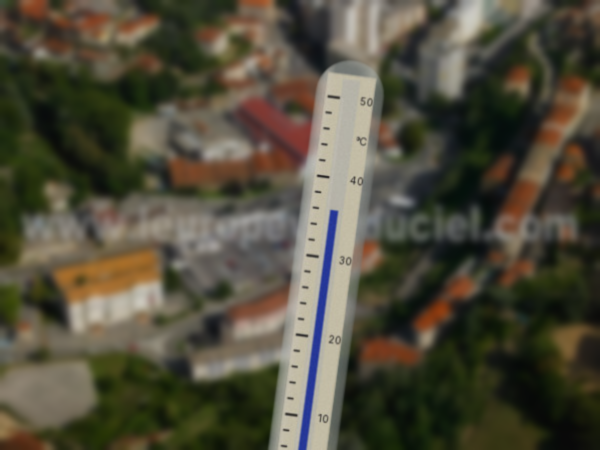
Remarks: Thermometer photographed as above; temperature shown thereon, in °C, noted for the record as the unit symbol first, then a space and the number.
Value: °C 36
